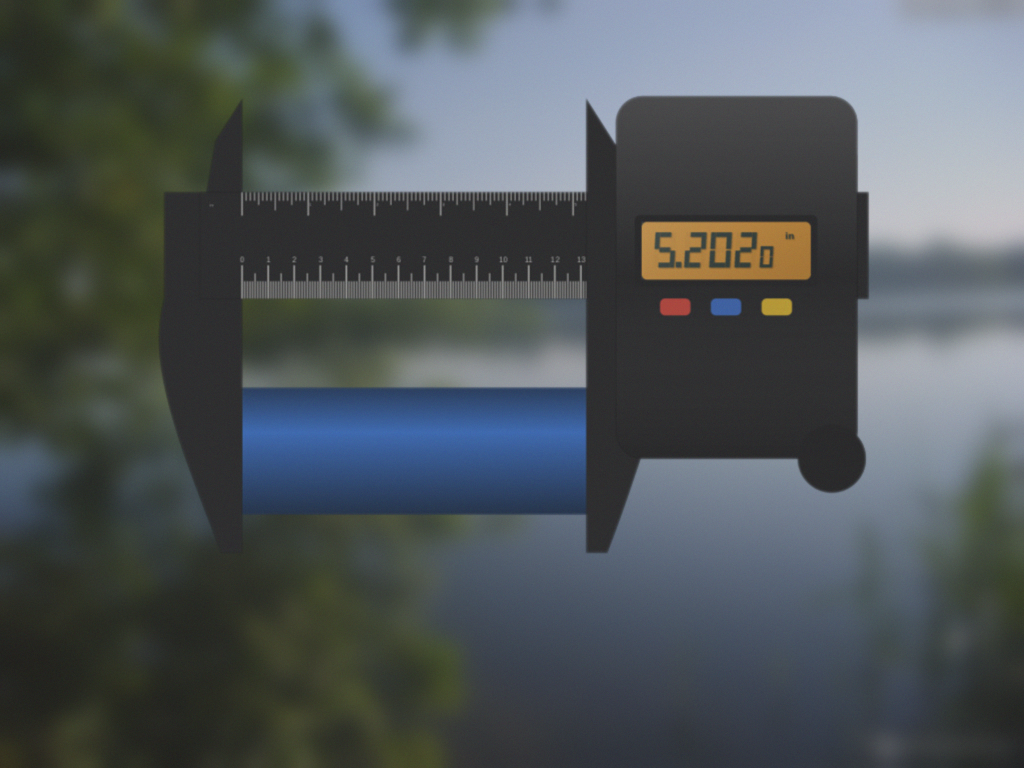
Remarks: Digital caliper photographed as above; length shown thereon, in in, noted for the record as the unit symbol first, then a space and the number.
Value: in 5.2020
